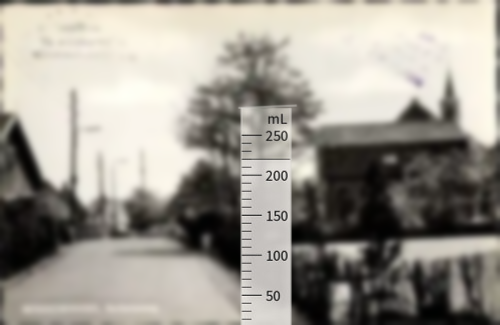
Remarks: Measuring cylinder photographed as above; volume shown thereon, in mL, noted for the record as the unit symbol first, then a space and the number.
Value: mL 220
